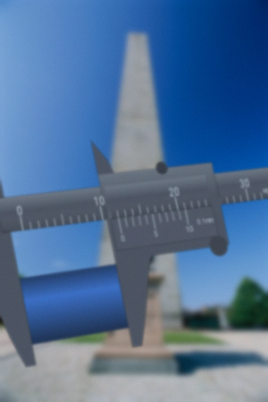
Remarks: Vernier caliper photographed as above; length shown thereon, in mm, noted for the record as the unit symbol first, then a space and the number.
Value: mm 12.0
